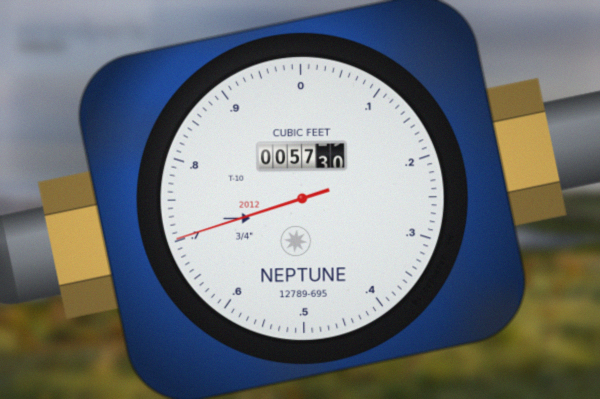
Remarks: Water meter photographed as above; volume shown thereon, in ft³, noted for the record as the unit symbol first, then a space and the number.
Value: ft³ 5729.70
